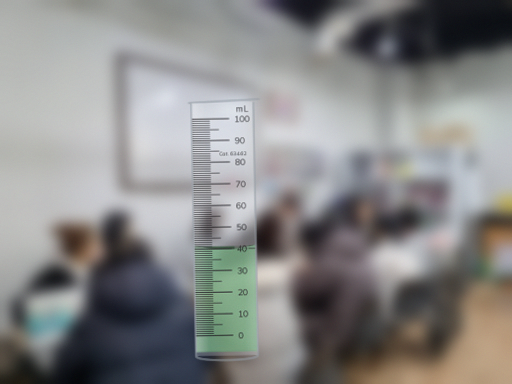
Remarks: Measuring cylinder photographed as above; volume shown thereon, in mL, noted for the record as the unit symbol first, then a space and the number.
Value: mL 40
